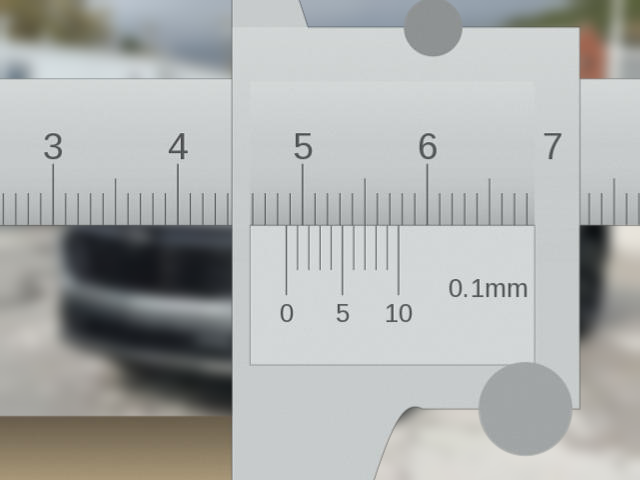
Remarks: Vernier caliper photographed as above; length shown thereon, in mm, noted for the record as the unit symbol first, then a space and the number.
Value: mm 48.7
